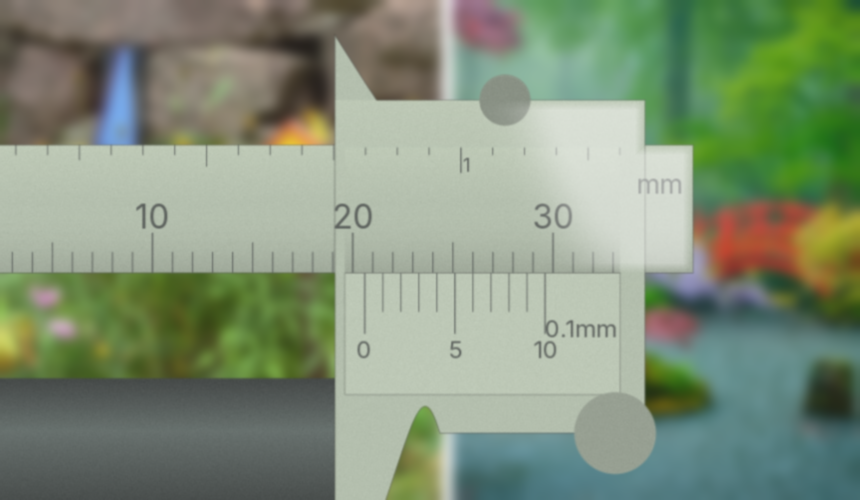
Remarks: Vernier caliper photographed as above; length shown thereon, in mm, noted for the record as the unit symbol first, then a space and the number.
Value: mm 20.6
